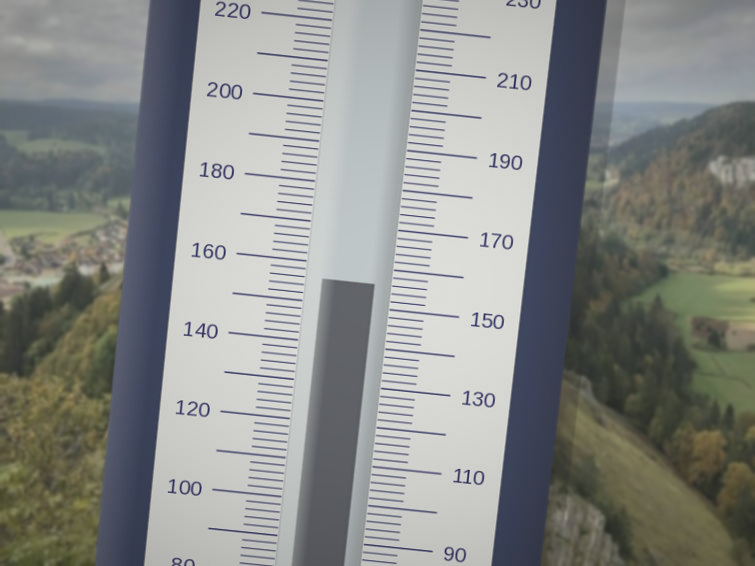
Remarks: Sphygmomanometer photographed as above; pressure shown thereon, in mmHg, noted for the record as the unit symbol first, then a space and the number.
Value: mmHg 156
